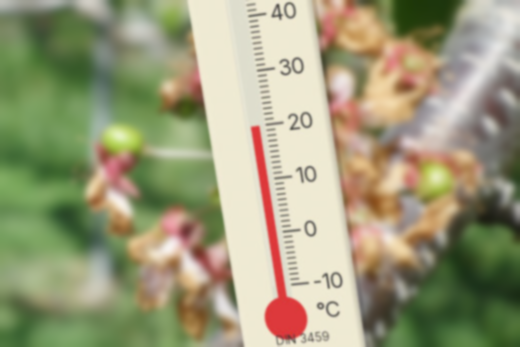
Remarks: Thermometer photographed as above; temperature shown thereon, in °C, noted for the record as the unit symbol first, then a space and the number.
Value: °C 20
